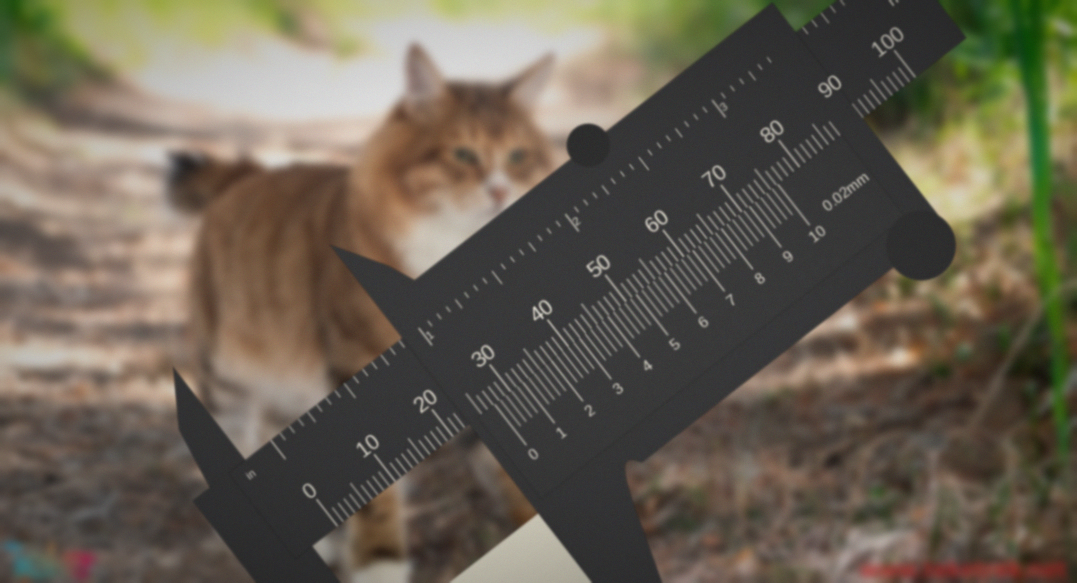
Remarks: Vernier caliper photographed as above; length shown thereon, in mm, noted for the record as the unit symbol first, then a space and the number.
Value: mm 27.2
